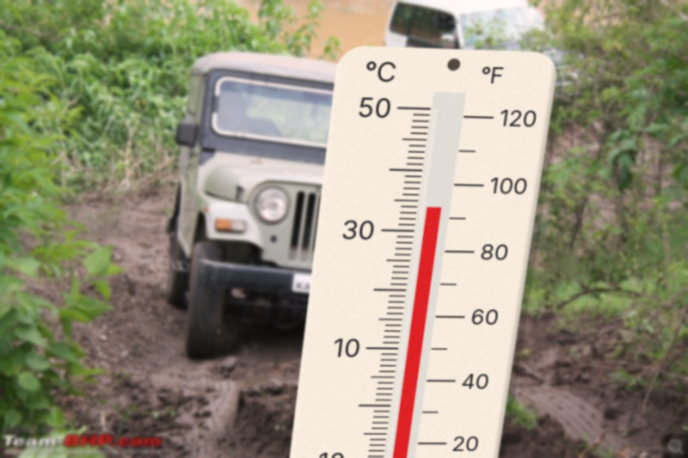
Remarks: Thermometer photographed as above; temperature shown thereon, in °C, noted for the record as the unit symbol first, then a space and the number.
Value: °C 34
